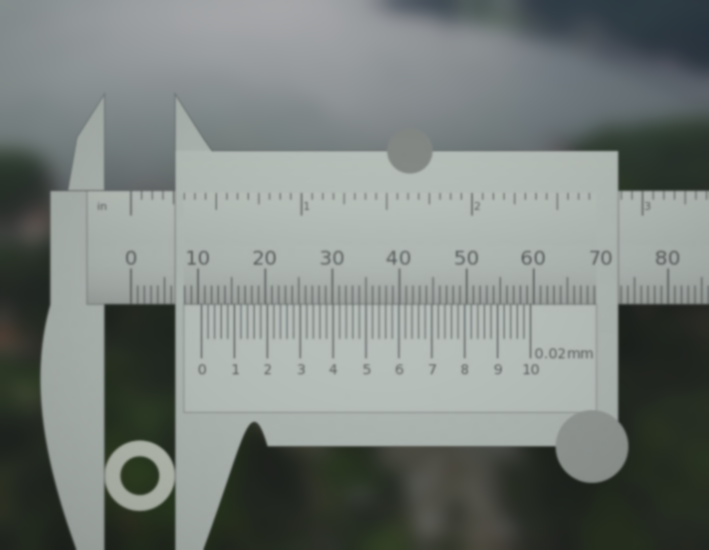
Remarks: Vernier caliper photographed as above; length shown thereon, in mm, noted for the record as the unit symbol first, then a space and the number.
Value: mm 10.5
